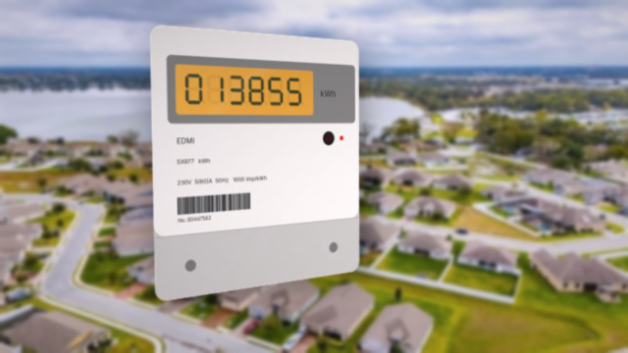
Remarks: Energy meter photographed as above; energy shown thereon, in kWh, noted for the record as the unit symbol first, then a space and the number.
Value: kWh 13855
